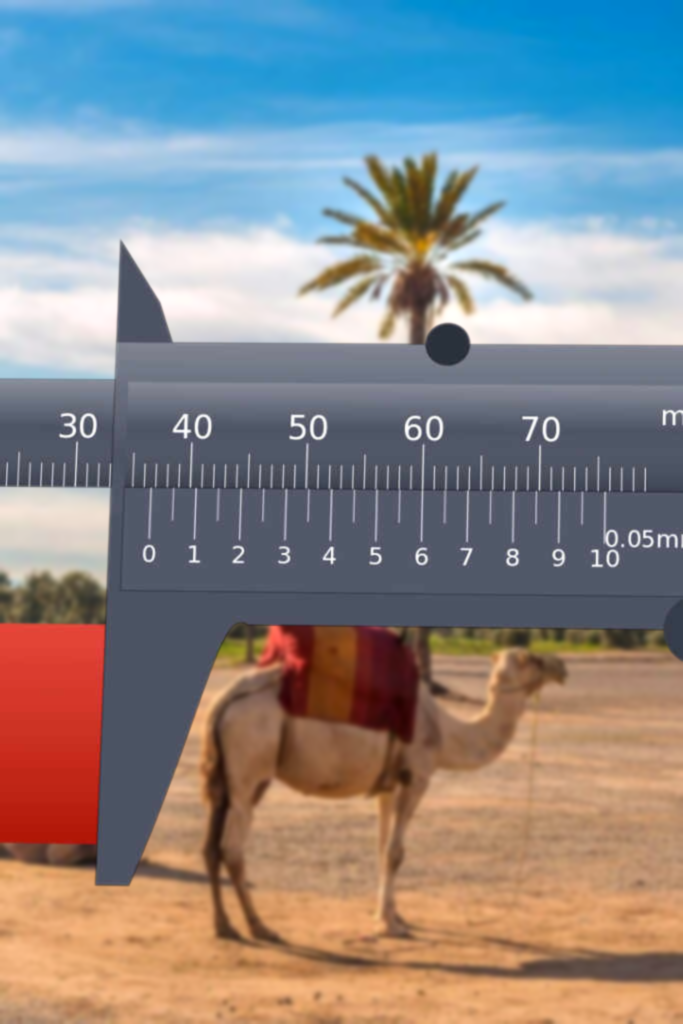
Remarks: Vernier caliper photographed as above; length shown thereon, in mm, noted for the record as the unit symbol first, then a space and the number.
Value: mm 36.6
